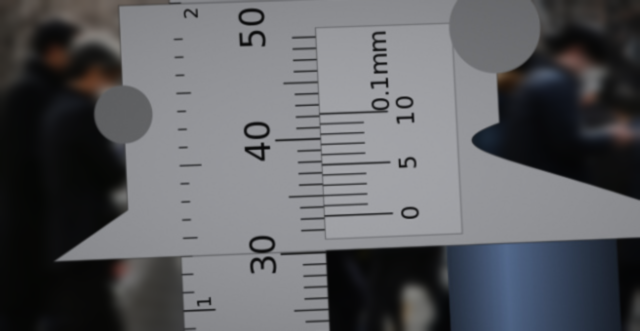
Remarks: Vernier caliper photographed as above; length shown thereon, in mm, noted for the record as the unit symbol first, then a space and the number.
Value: mm 33.2
